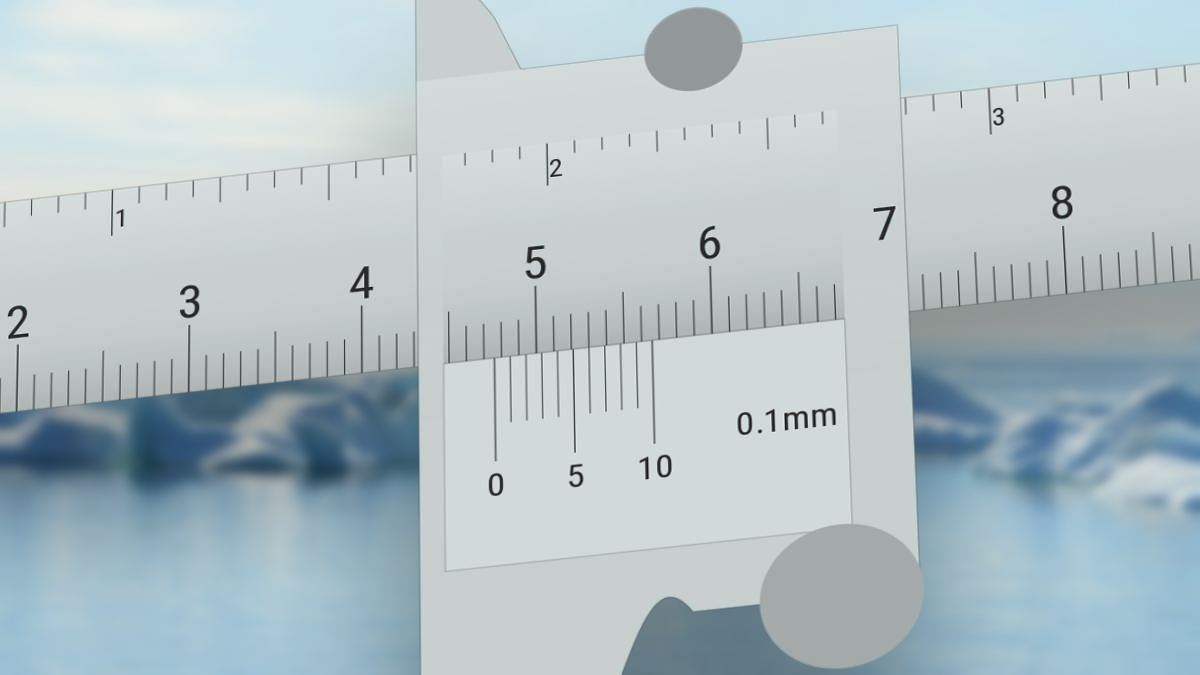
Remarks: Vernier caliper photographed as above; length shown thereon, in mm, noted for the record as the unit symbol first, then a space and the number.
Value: mm 47.6
